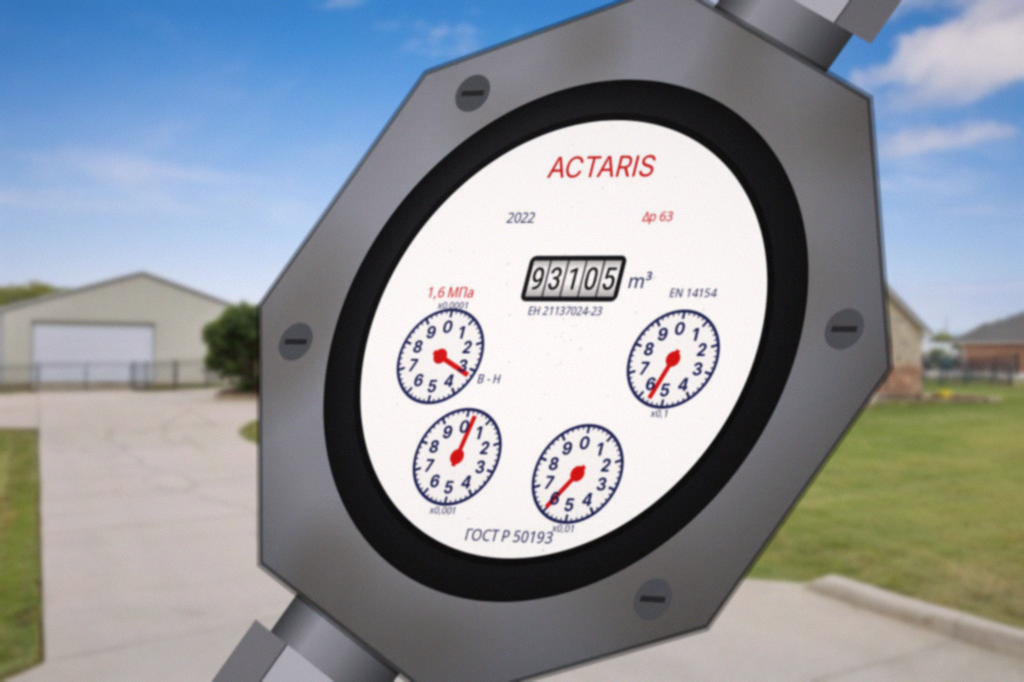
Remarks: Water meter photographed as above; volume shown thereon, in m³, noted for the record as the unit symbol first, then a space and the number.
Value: m³ 93105.5603
